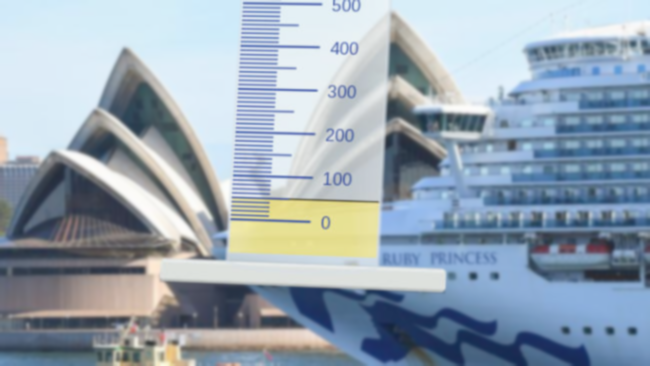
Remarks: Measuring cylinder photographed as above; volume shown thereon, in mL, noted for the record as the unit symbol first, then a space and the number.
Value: mL 50
